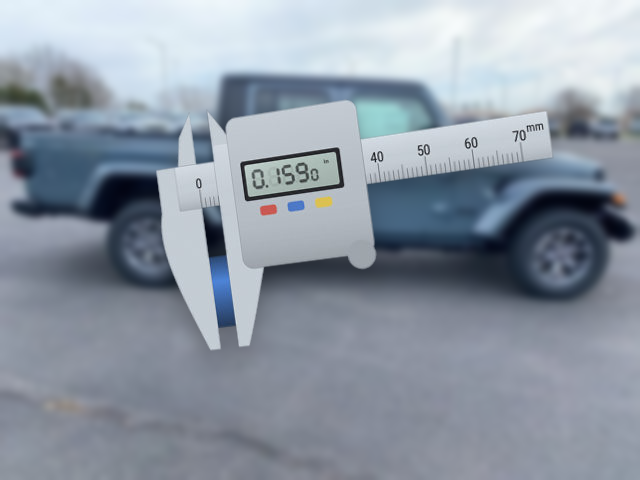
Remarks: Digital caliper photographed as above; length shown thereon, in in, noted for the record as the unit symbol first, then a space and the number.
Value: in 0.1590
